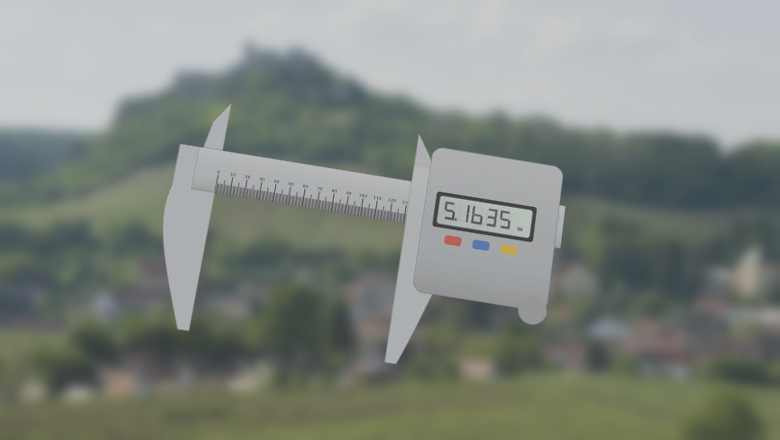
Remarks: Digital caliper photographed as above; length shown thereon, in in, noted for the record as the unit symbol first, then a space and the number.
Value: in 5.1635
